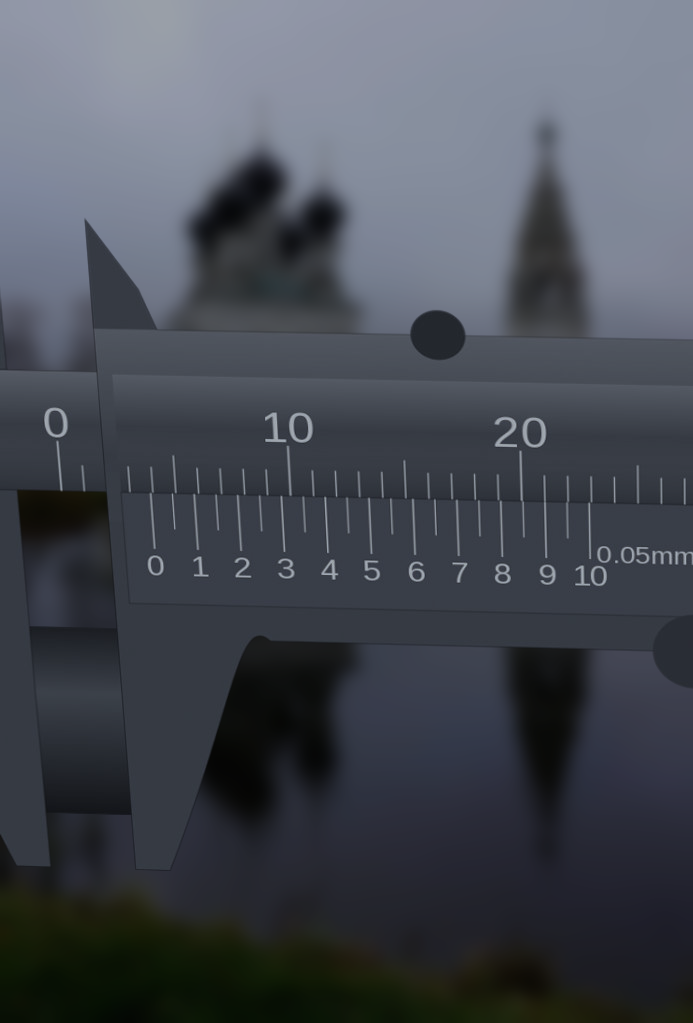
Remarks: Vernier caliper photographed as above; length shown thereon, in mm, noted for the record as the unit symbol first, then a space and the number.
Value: mm 3.90
